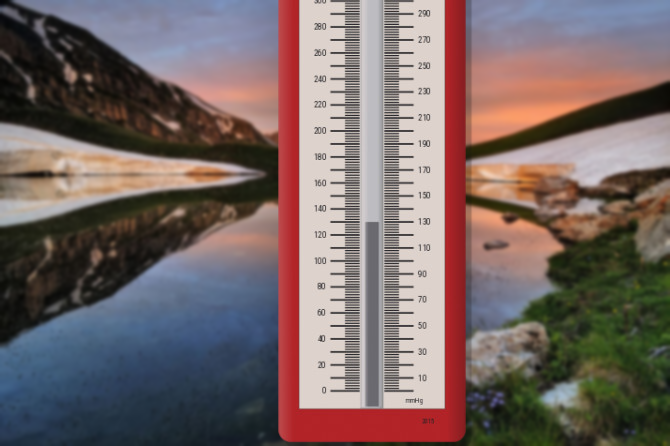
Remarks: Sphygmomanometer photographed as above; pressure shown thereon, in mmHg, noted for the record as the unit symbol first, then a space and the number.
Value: mmHg 130
